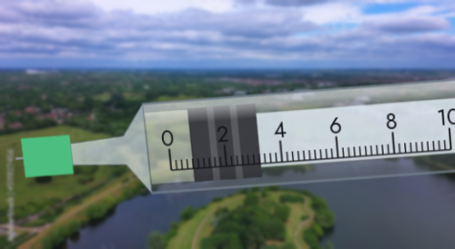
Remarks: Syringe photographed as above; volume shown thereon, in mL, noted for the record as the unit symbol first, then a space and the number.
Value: mL 0.8
